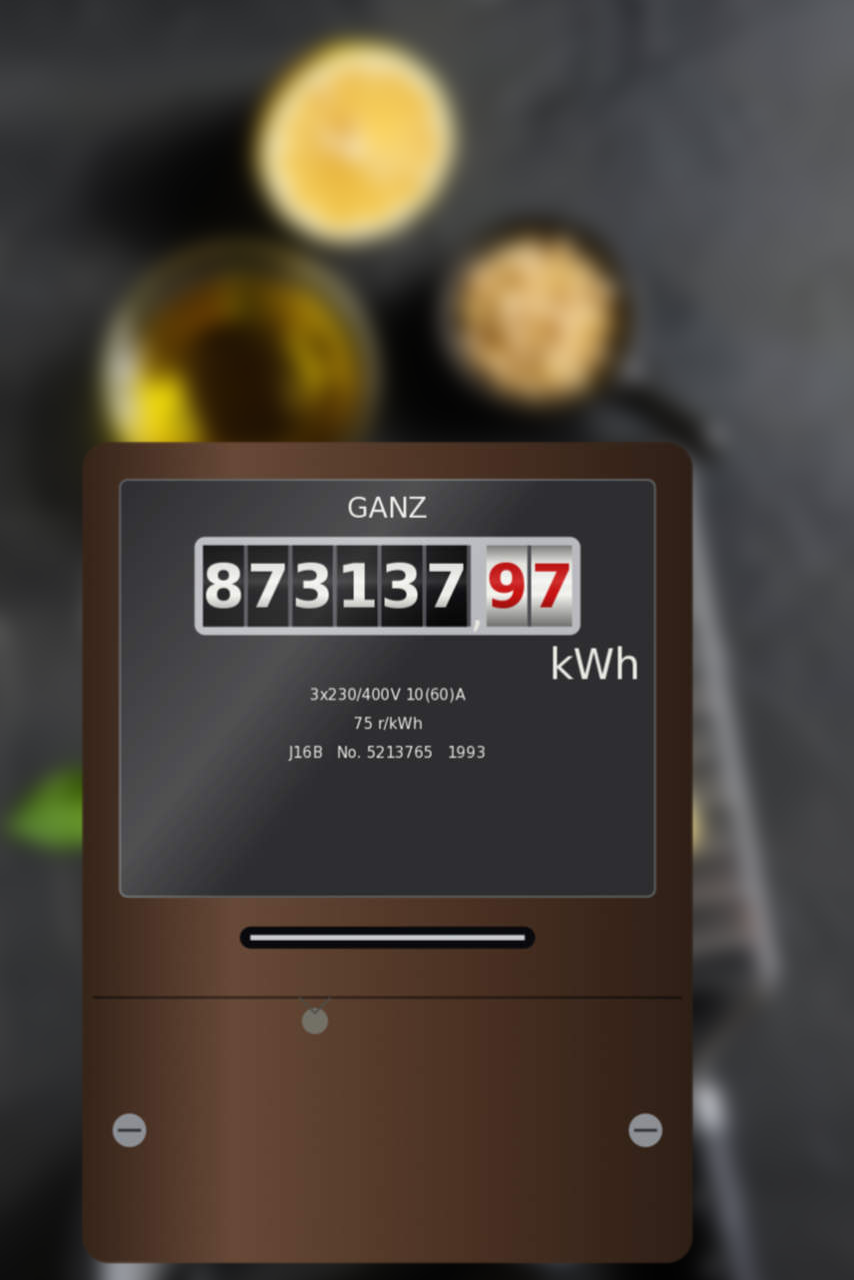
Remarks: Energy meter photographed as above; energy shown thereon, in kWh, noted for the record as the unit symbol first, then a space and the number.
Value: kWh 873137.97
